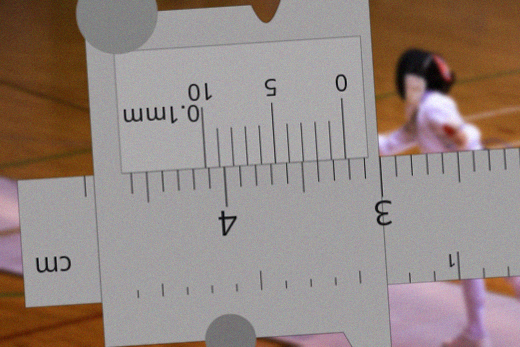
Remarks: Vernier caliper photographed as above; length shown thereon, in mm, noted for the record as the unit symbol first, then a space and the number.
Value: mm 32.2
